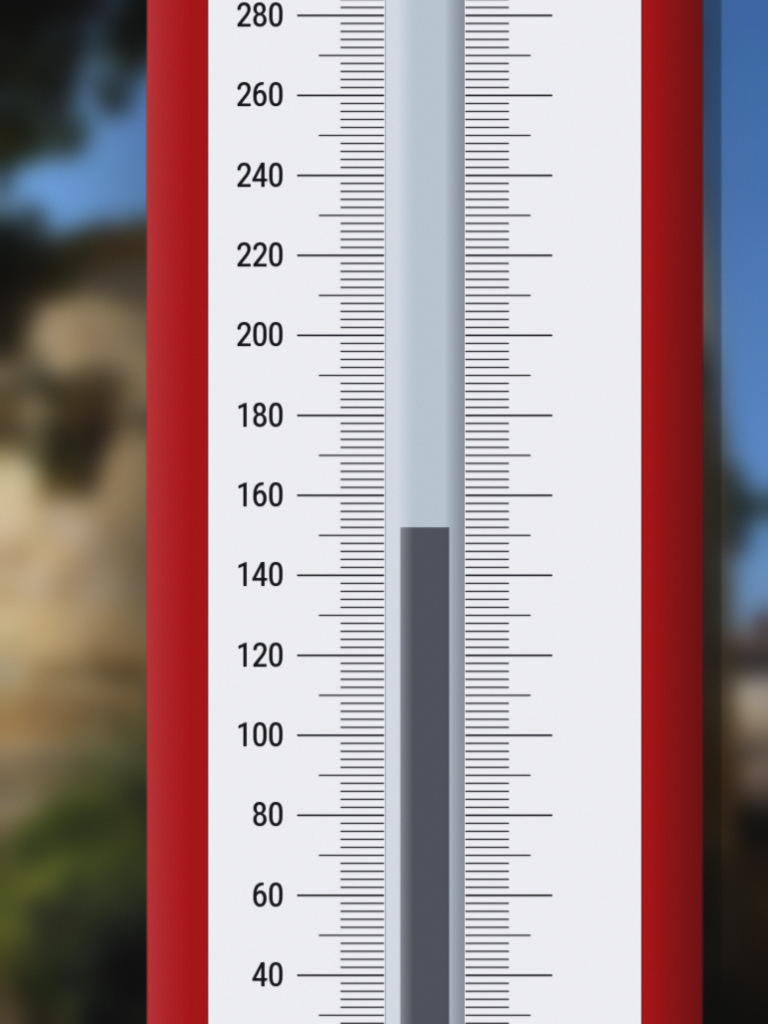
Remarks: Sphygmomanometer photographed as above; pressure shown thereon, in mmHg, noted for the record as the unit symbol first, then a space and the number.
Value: mmHg 152
